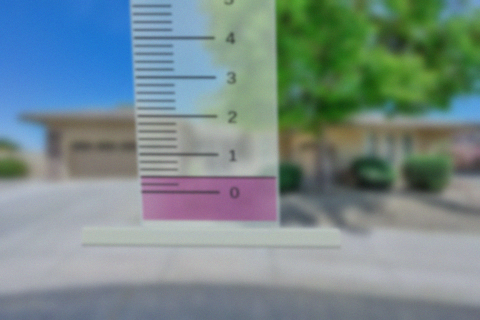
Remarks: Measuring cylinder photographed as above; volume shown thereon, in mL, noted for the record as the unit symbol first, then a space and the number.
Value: mL 0.4
